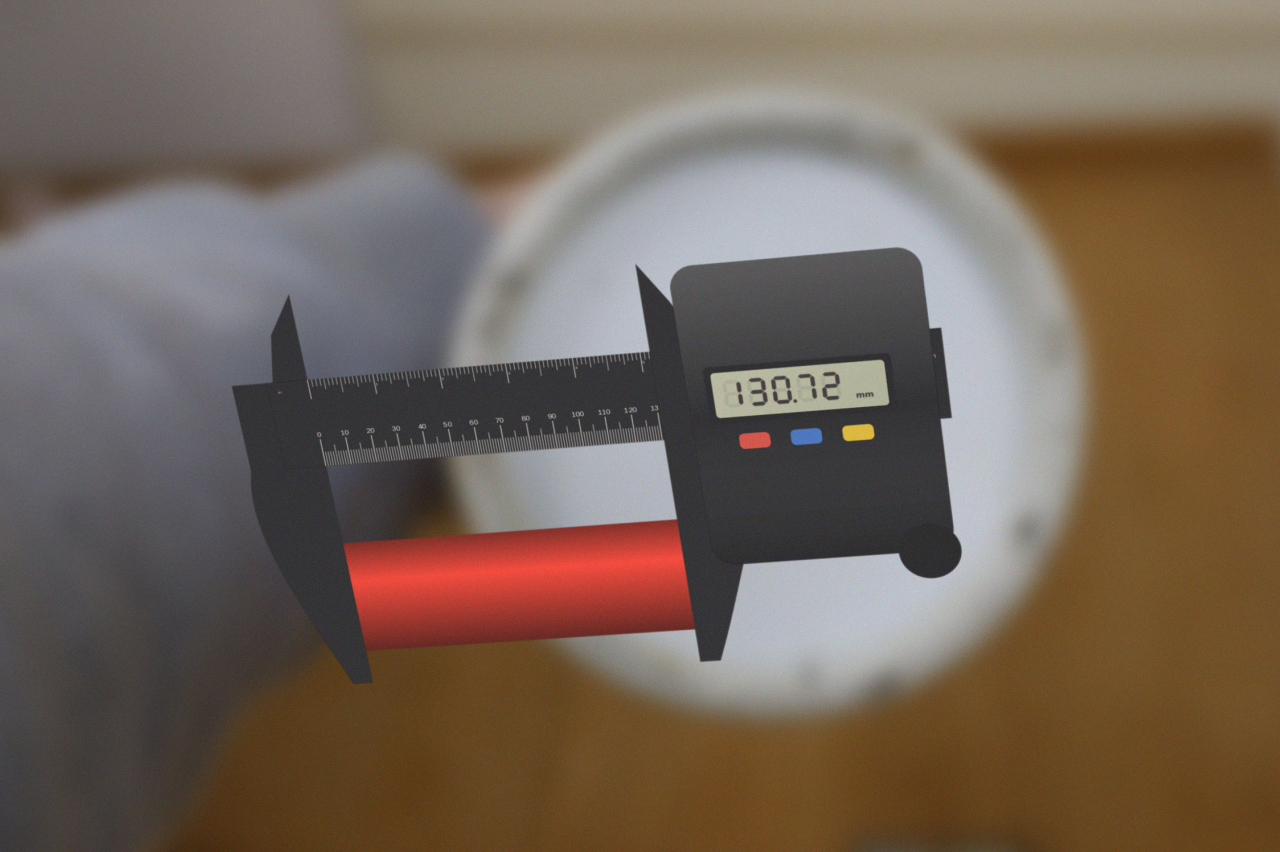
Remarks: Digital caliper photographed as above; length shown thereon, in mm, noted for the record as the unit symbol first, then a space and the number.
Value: mm 130.72
